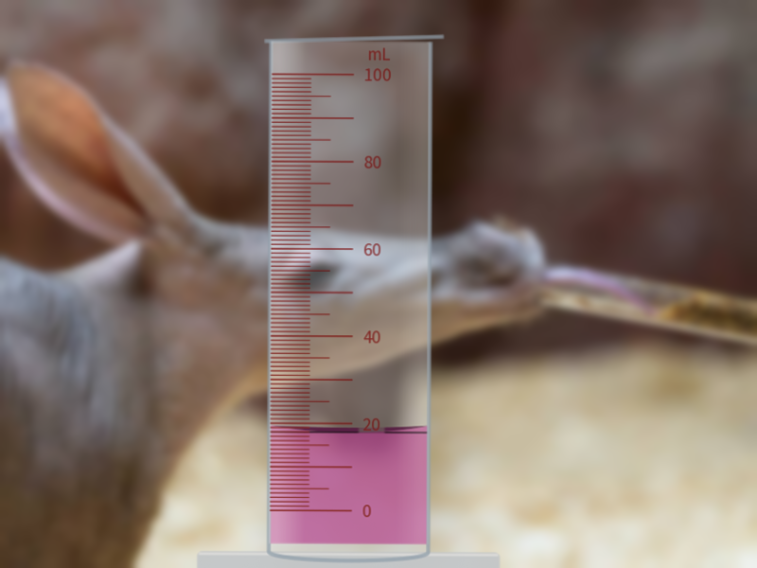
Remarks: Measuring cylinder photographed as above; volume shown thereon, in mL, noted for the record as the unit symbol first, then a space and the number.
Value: mL 18
